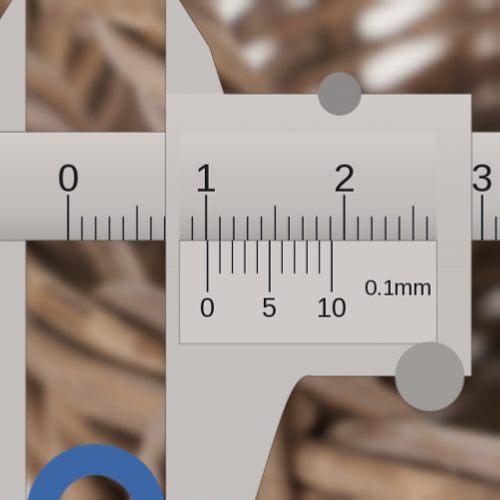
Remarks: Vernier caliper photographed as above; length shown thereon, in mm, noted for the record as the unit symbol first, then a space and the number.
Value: mm 10.1
